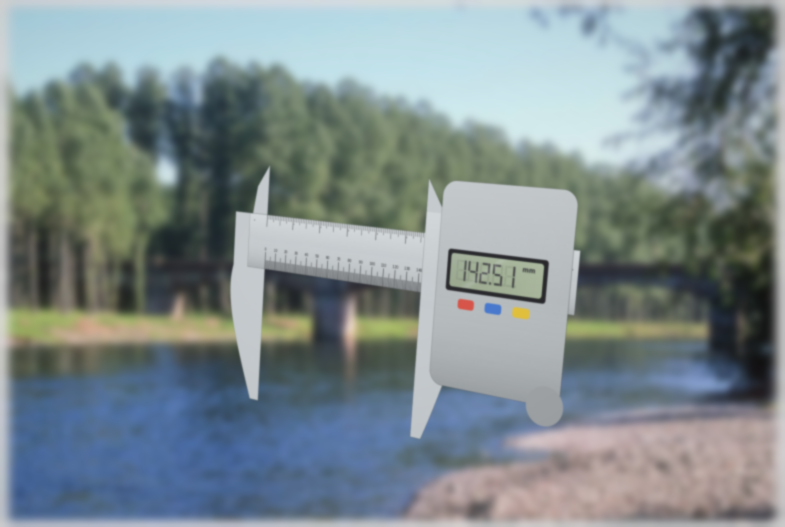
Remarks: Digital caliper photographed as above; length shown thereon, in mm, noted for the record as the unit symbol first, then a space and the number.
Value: mm 142.51
